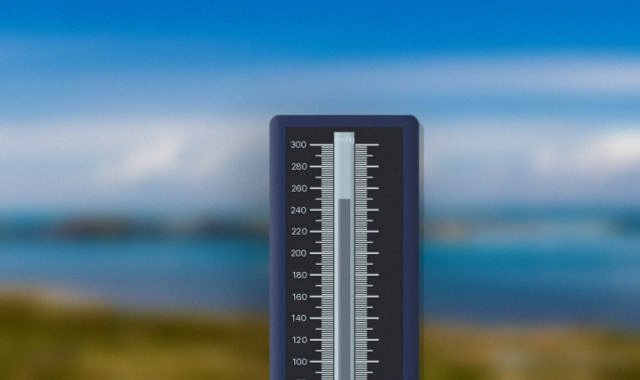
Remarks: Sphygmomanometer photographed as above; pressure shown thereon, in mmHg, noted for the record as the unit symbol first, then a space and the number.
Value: mmHg 250
